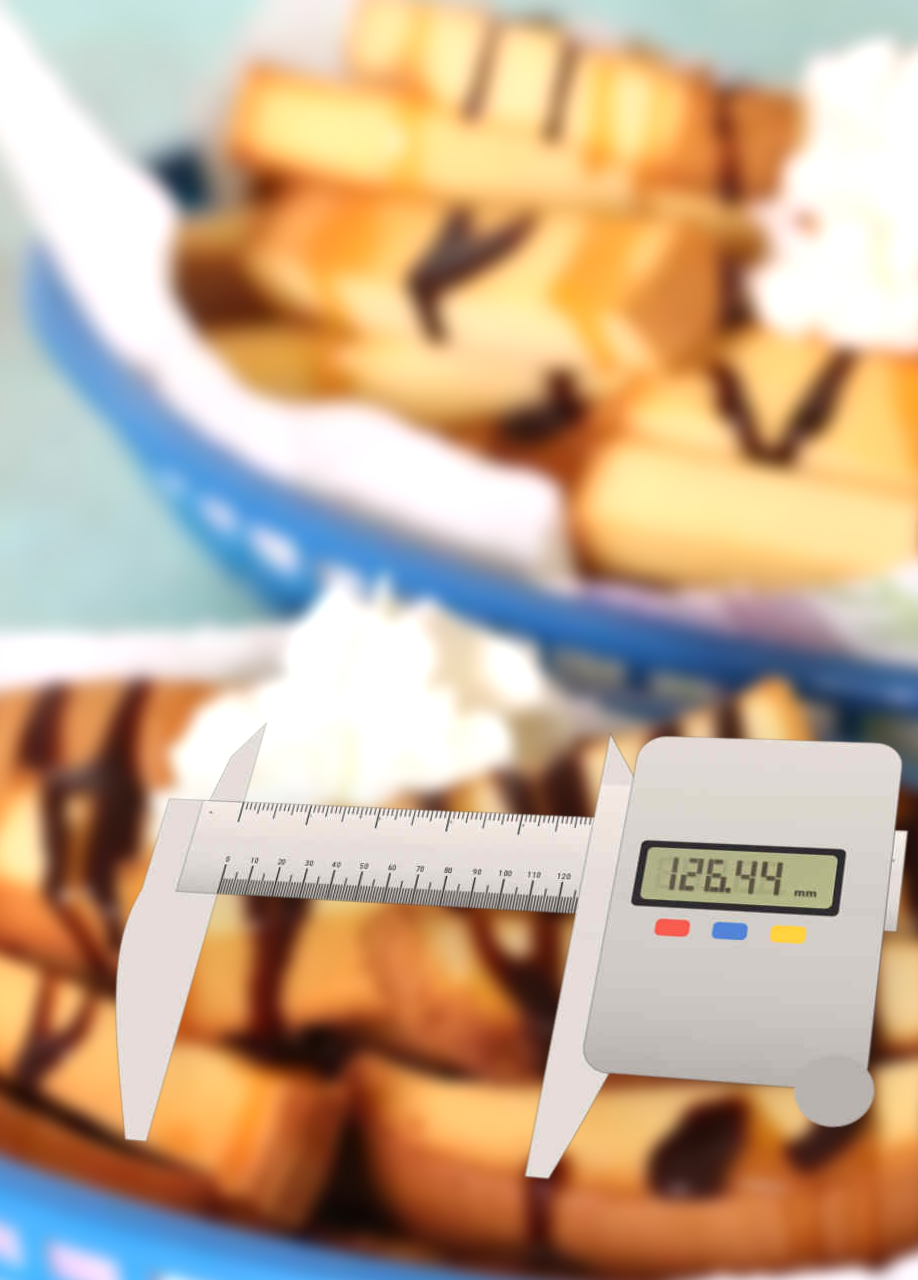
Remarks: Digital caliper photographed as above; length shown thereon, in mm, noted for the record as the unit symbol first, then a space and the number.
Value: mm 126.44
